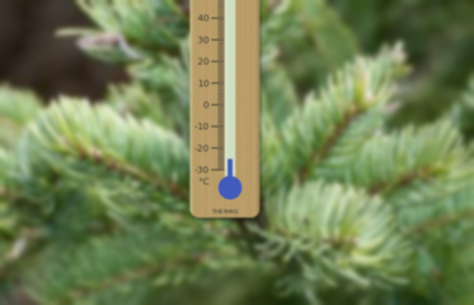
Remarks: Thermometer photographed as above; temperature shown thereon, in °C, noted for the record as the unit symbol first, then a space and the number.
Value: °C -25
